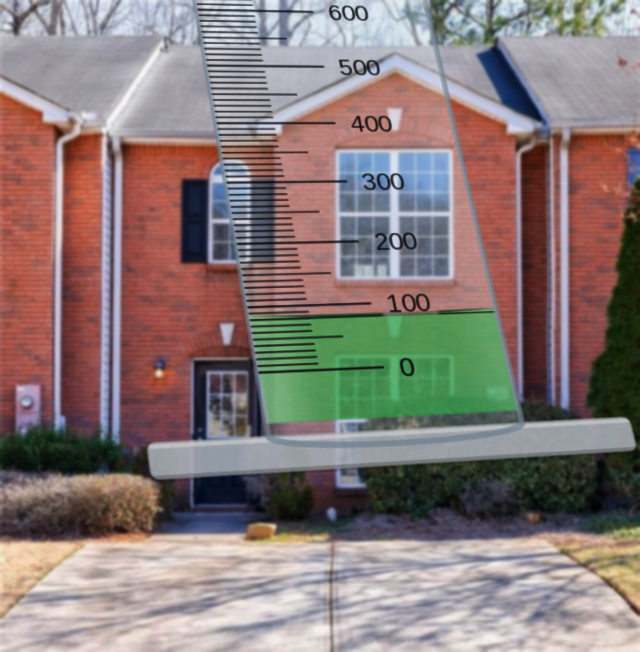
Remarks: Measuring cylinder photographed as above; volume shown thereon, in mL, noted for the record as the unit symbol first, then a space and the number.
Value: mL 80
